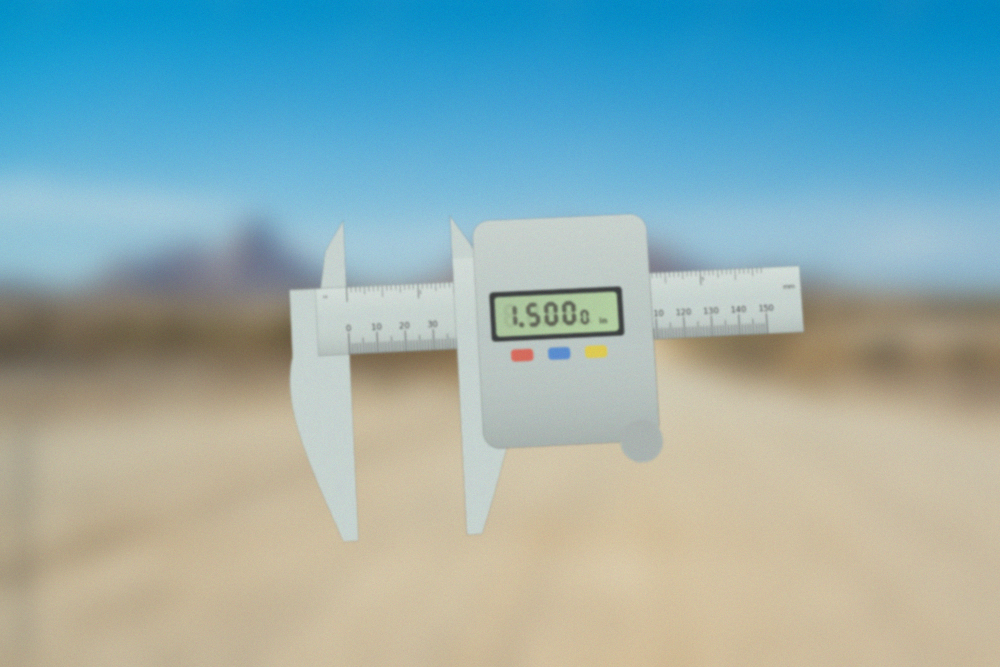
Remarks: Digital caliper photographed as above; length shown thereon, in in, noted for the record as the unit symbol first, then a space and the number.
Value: in 1.5000
